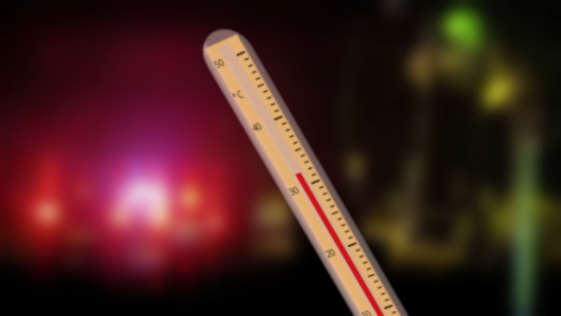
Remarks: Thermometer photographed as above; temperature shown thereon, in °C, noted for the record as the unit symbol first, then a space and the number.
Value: °C 32
